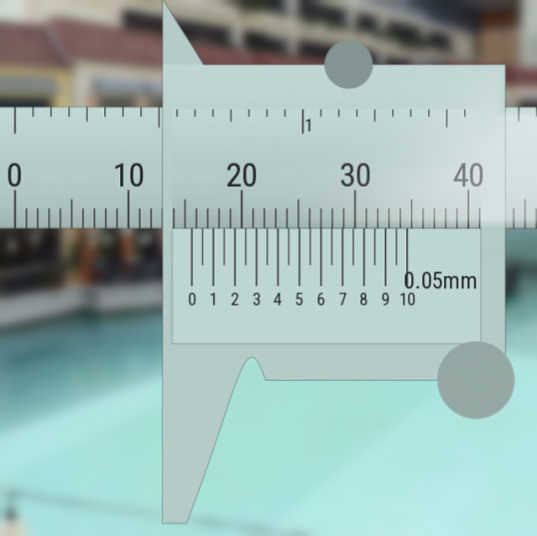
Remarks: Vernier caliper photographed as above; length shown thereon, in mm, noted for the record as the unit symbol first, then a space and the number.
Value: mm 15.6
